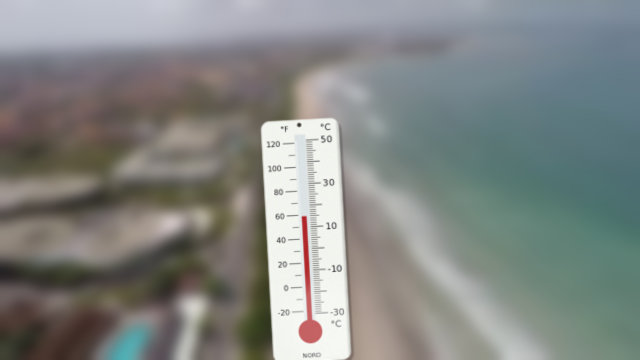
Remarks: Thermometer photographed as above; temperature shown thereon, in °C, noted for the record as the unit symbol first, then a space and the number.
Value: °C 15
